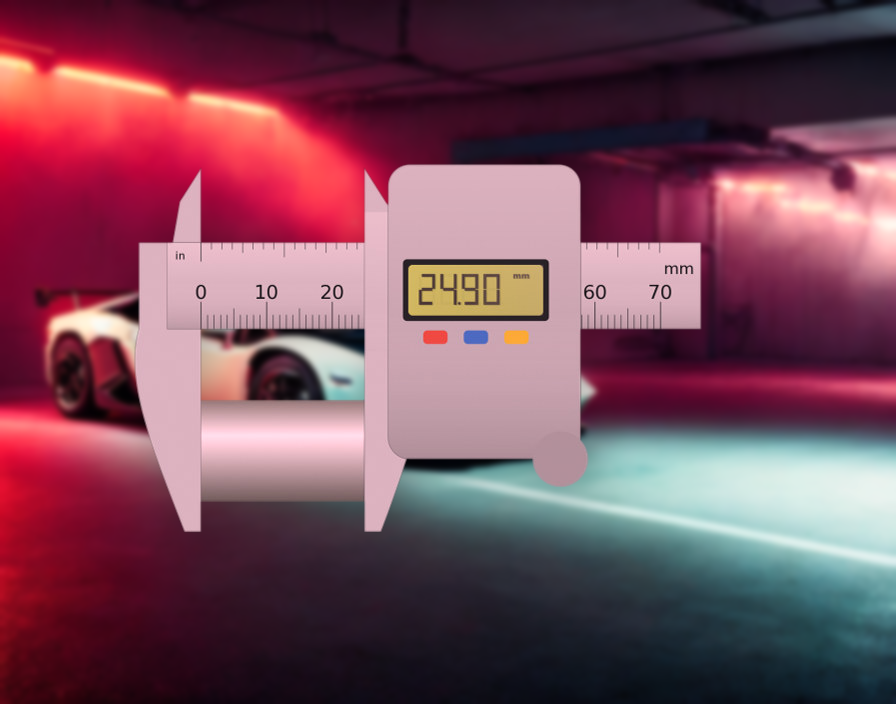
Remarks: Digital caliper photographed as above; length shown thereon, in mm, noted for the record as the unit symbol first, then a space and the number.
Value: mm 24.90
